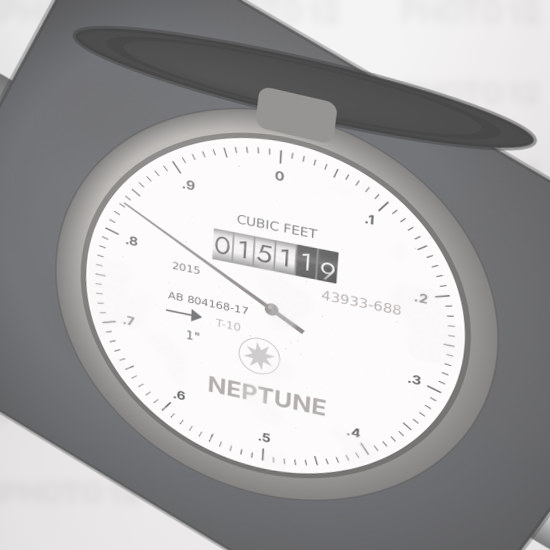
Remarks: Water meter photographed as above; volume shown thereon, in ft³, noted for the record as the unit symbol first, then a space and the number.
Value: ft³ 15118.83
